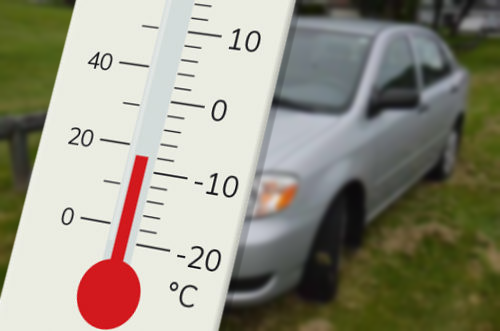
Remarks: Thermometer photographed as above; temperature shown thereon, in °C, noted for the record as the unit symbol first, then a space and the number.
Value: °C -8
